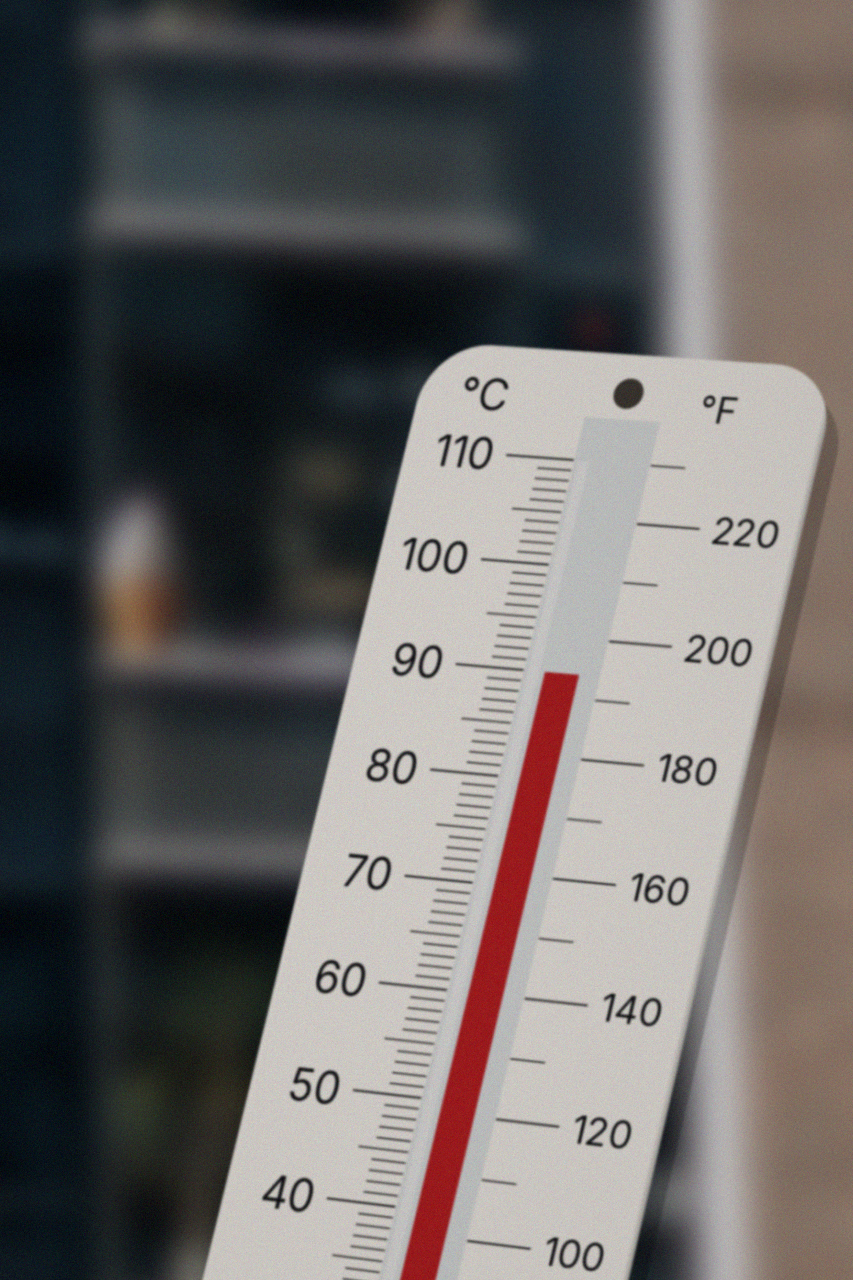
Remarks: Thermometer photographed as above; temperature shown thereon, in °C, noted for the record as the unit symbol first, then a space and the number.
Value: °C 90
